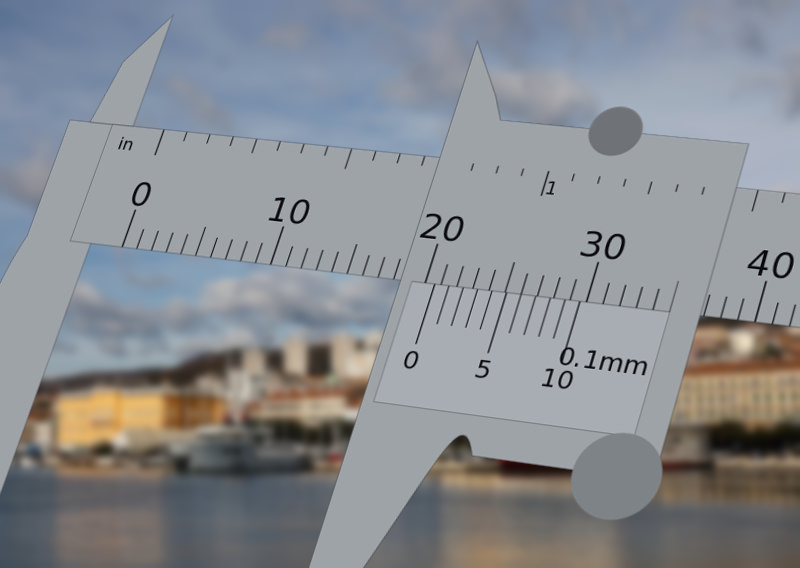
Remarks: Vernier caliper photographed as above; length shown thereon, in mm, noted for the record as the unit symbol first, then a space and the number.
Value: mm 20.6
